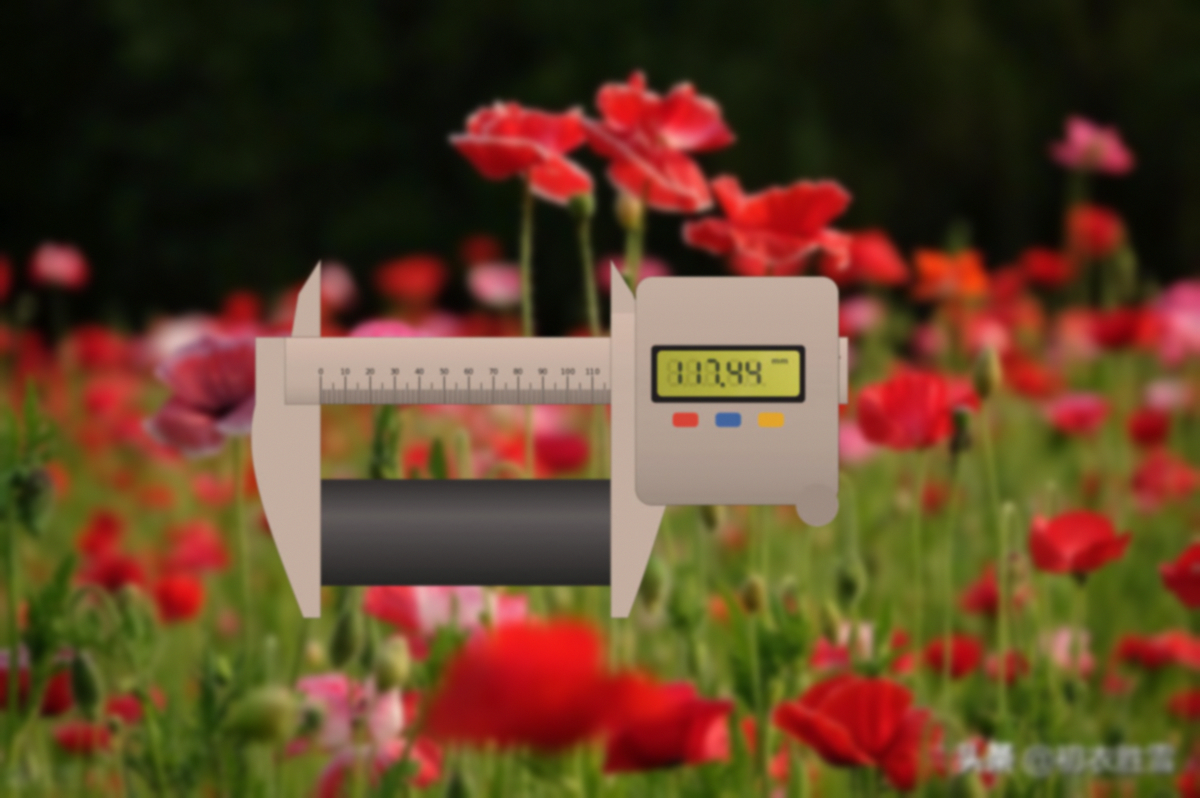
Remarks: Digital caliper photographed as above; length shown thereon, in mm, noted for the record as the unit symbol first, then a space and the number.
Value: mm 117.44
